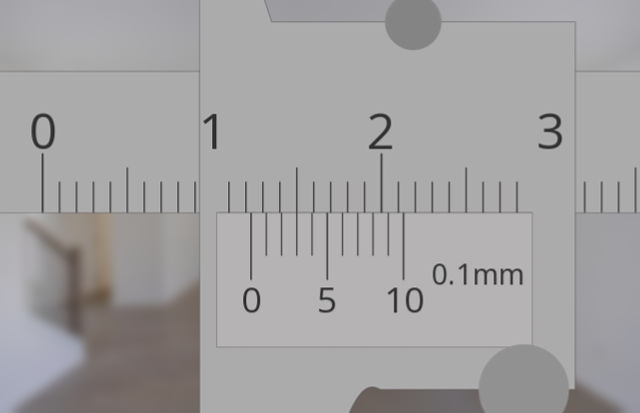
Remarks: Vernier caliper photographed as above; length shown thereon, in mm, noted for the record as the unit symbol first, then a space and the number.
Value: mm 12.3
